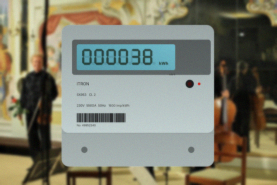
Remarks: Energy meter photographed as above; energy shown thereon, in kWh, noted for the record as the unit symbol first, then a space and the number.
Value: kWh 38
